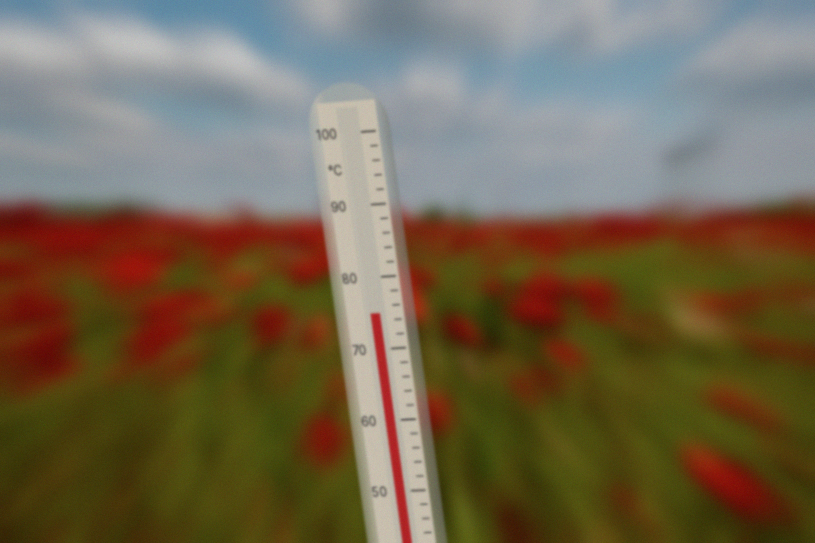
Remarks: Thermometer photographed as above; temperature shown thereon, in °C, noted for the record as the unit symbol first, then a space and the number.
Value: °C 75
